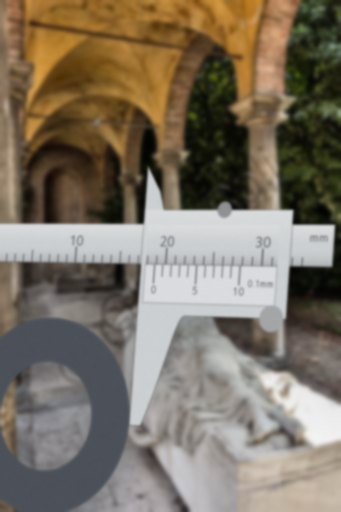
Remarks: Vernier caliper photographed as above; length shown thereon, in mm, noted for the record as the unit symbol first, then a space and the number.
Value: mm 18.8
